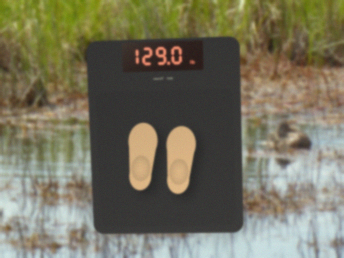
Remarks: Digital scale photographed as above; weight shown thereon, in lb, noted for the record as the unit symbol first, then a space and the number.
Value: lb 129.0
